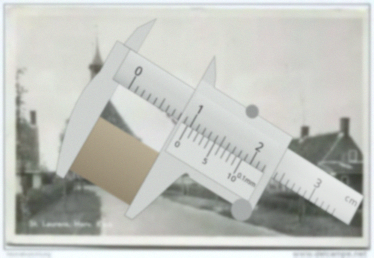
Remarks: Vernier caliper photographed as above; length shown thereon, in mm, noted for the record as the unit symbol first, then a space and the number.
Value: mm 9.6
